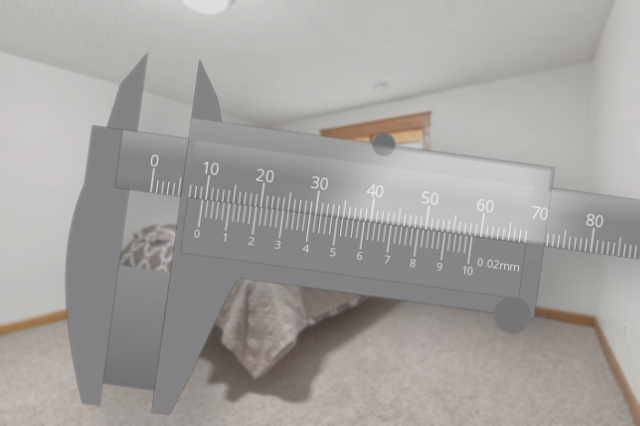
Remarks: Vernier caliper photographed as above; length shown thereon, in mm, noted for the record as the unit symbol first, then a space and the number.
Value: mm 9.4
